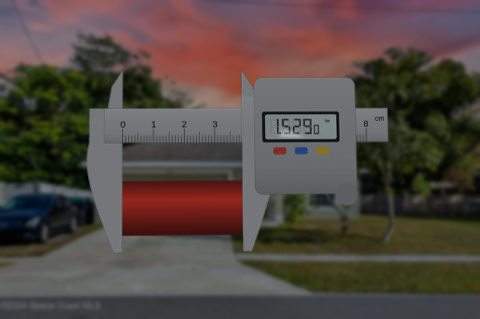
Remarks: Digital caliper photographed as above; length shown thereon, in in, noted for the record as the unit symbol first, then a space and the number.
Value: in 1.5290
